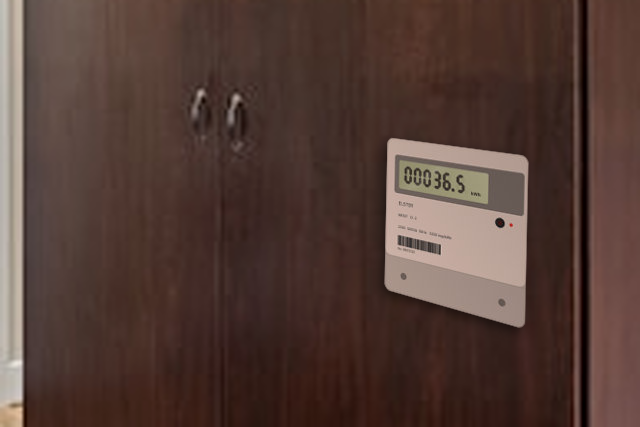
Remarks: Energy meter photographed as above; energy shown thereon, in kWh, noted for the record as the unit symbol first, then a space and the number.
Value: kWh 36.5
